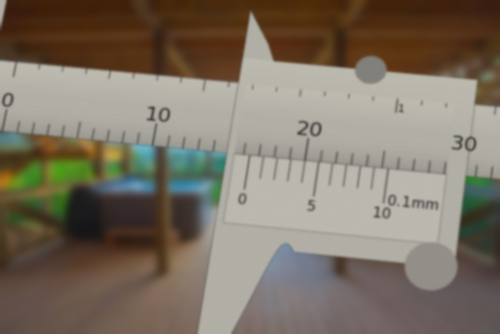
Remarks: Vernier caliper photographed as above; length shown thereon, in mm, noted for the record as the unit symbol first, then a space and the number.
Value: mm 16.4
